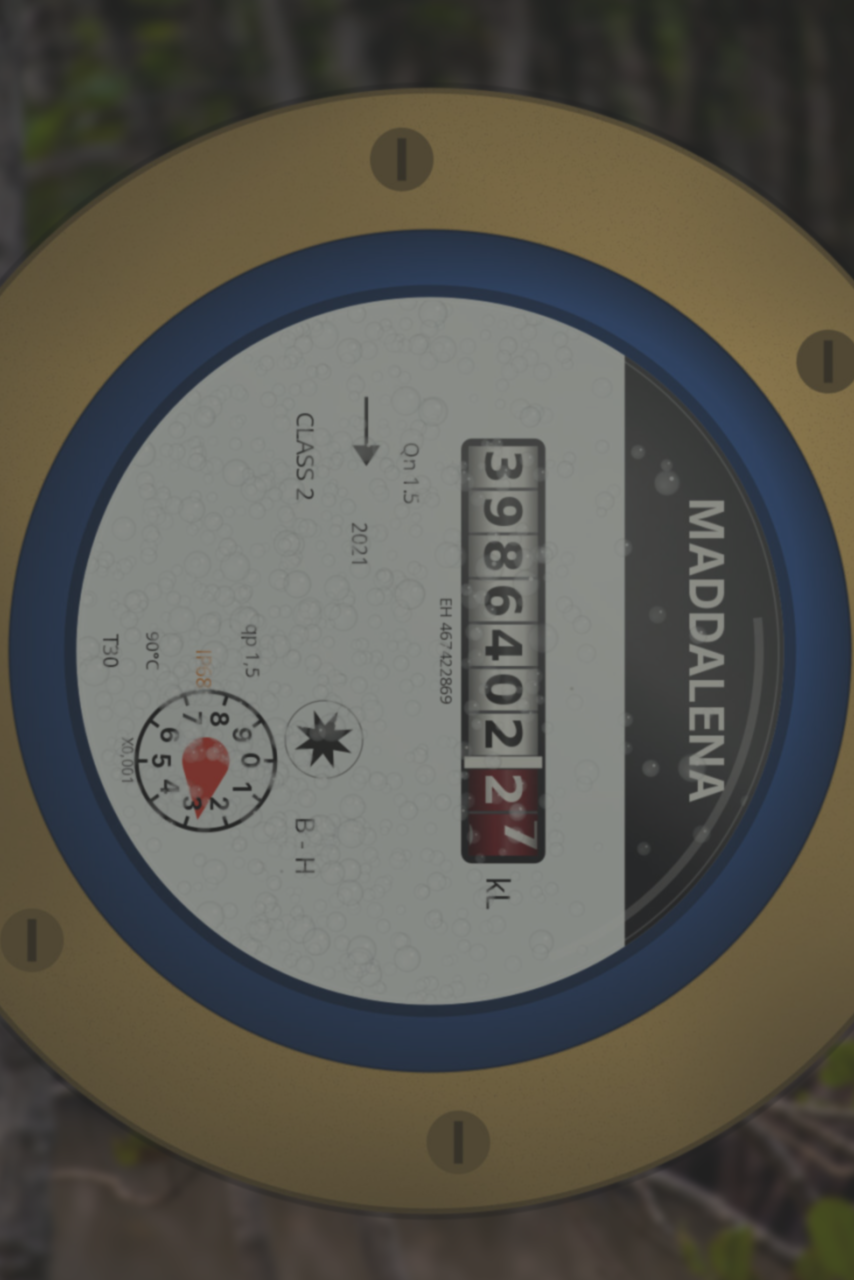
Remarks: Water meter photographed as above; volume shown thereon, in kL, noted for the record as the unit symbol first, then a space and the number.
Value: kL 3986402.272
